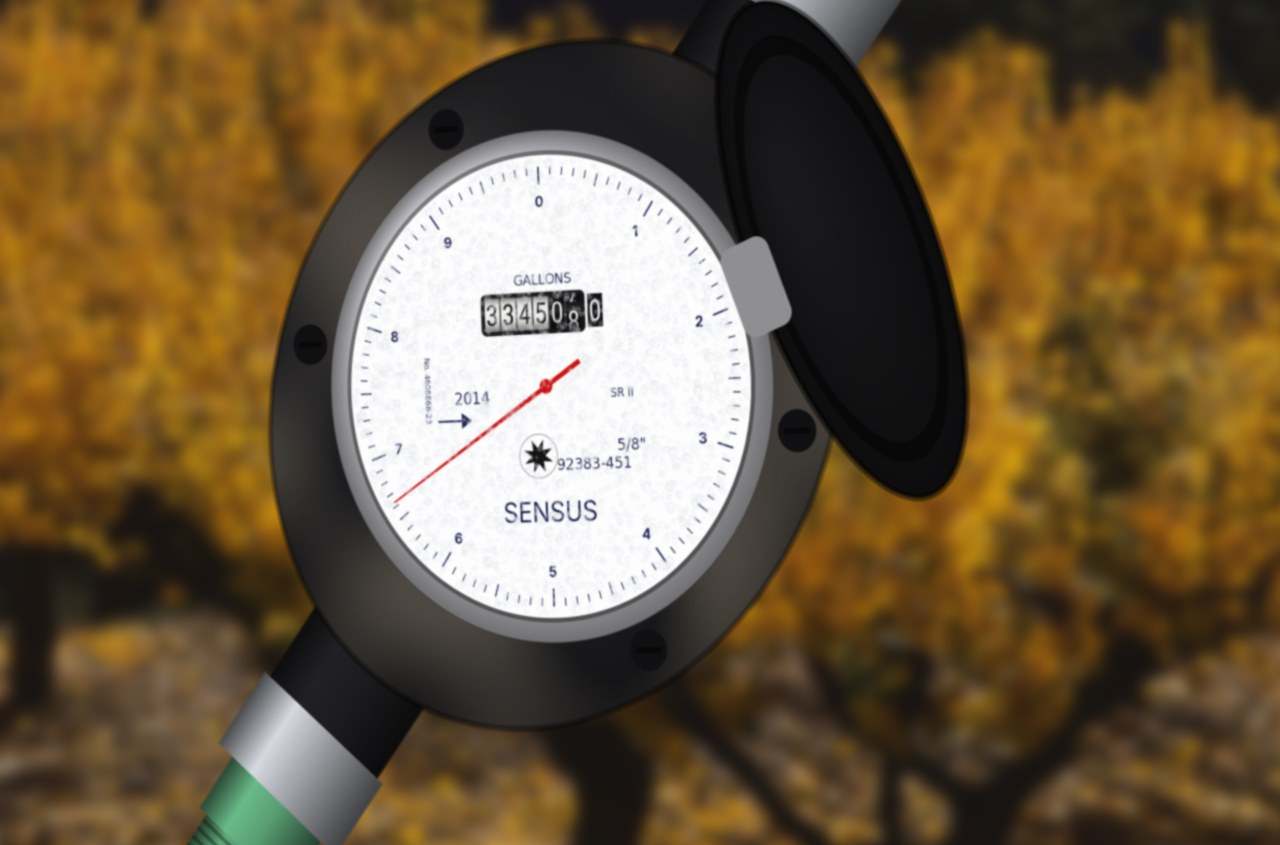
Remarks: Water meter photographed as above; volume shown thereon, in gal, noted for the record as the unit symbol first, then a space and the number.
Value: gal 3345076.6
